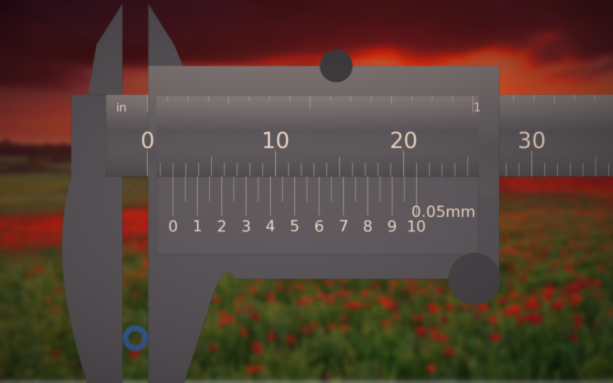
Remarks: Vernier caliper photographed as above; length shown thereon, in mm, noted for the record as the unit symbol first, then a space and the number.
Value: mm 2.0
